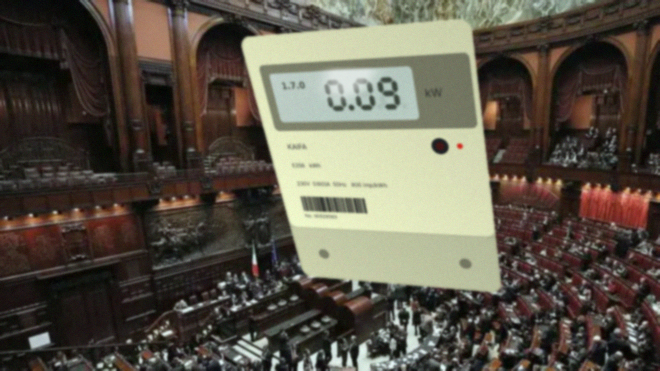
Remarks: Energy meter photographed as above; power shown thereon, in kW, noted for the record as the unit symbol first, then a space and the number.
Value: kW 0.09
